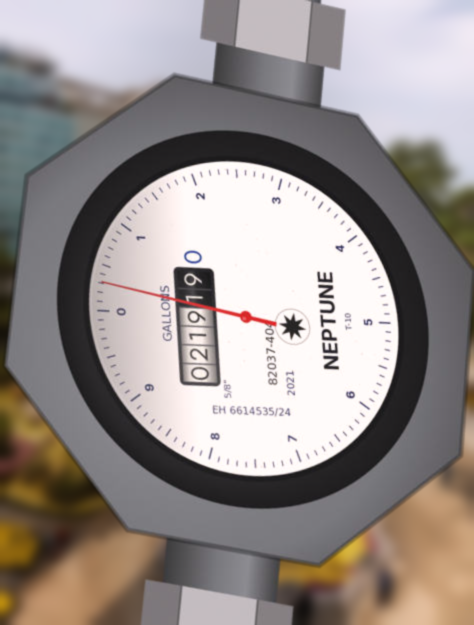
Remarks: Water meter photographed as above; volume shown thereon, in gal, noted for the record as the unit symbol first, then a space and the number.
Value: gal 219190.3
